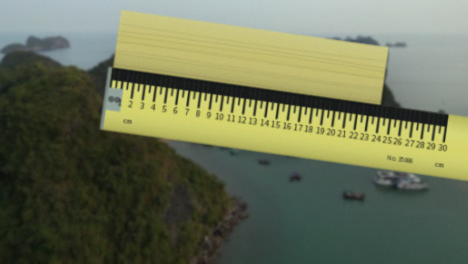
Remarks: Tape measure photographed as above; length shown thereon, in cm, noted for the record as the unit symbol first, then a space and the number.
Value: cm 24
